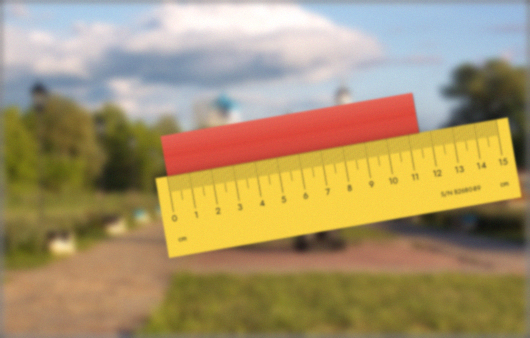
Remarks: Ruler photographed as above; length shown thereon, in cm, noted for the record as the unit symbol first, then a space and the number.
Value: cm 11.5
